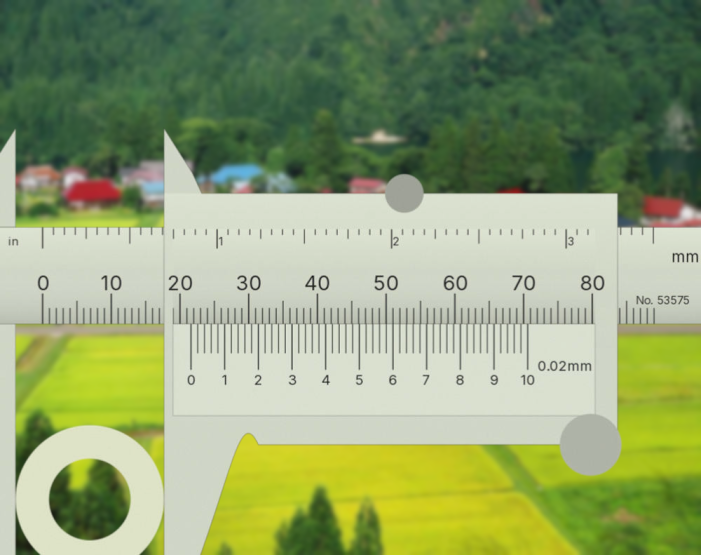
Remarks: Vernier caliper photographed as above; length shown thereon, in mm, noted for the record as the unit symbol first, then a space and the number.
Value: mm 21.6
